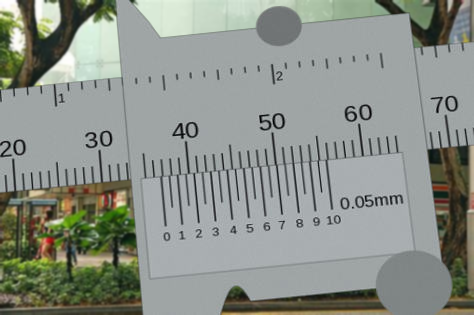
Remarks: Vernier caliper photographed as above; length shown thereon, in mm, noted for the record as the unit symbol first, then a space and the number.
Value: mm 36.8
